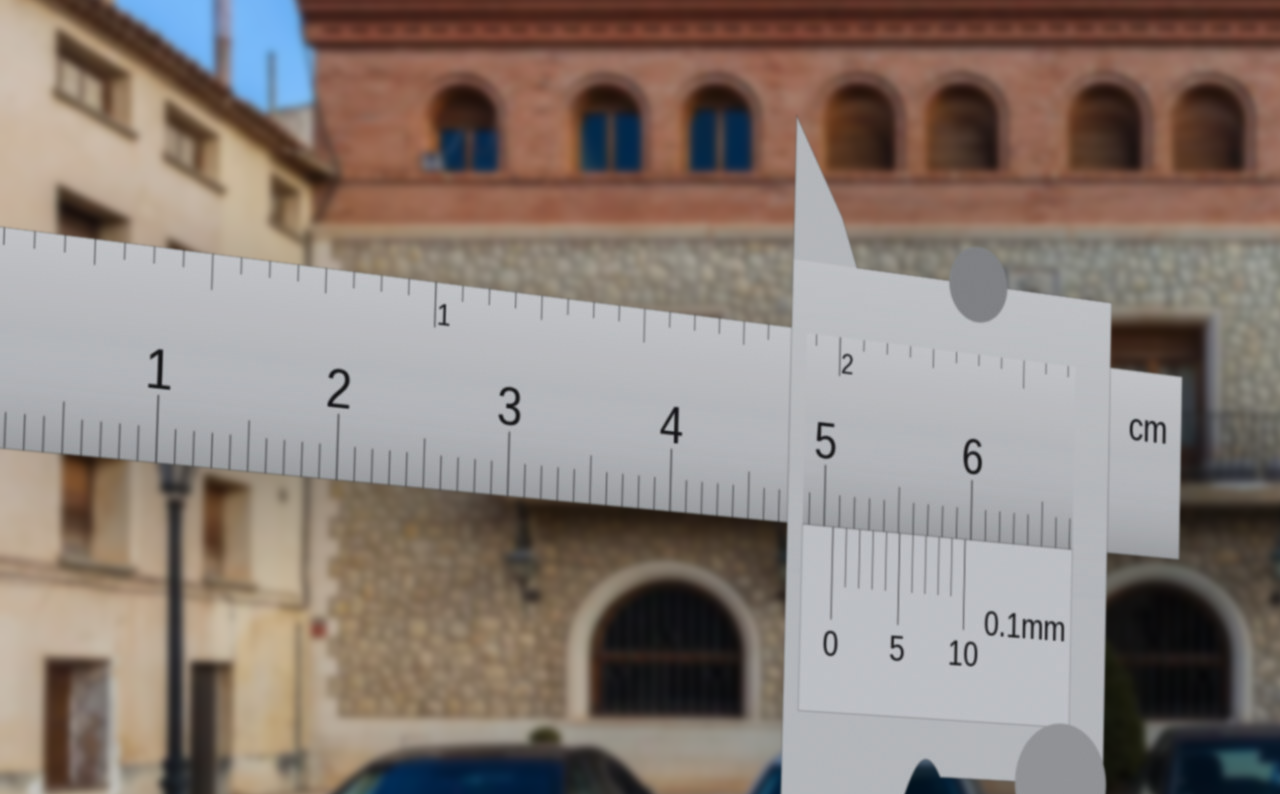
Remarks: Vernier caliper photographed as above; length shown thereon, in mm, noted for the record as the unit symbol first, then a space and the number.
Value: mm 50.6
